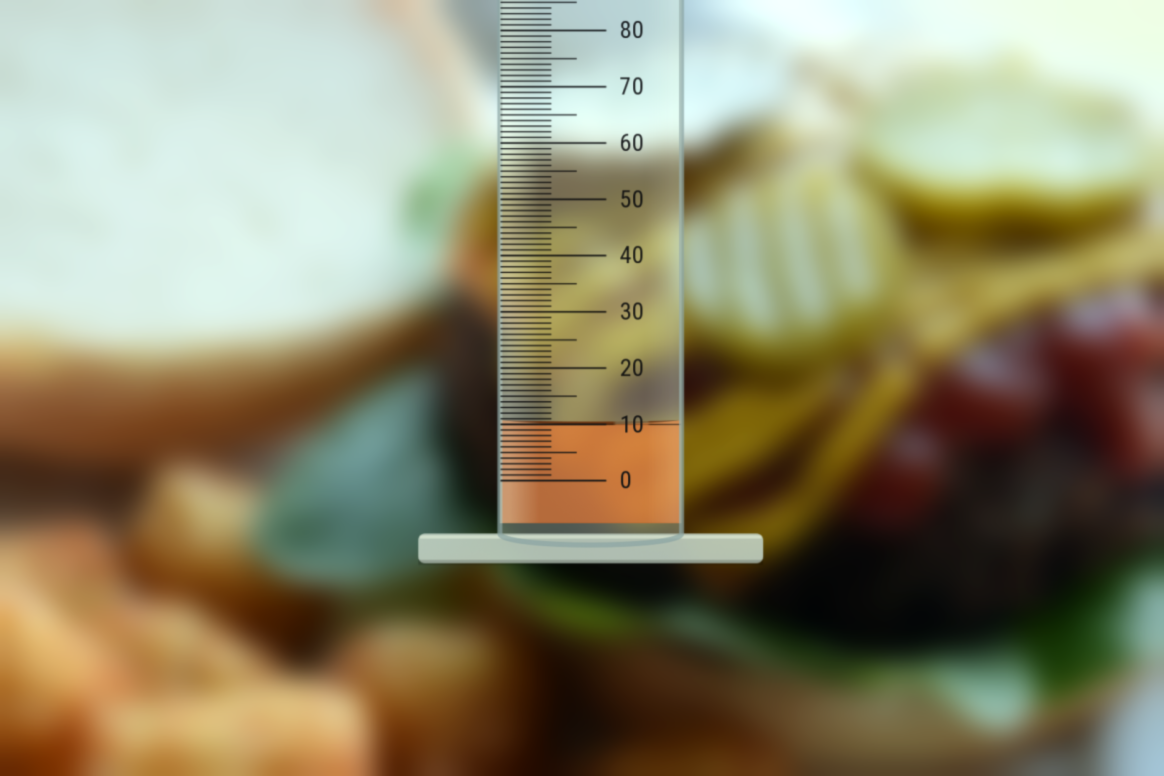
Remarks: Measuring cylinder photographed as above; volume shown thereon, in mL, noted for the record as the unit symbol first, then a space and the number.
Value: mL 10
